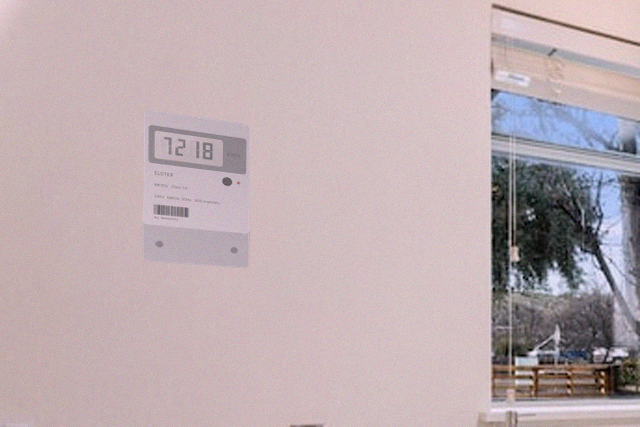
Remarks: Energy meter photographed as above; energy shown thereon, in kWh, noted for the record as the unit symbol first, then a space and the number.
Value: kWh 7218
